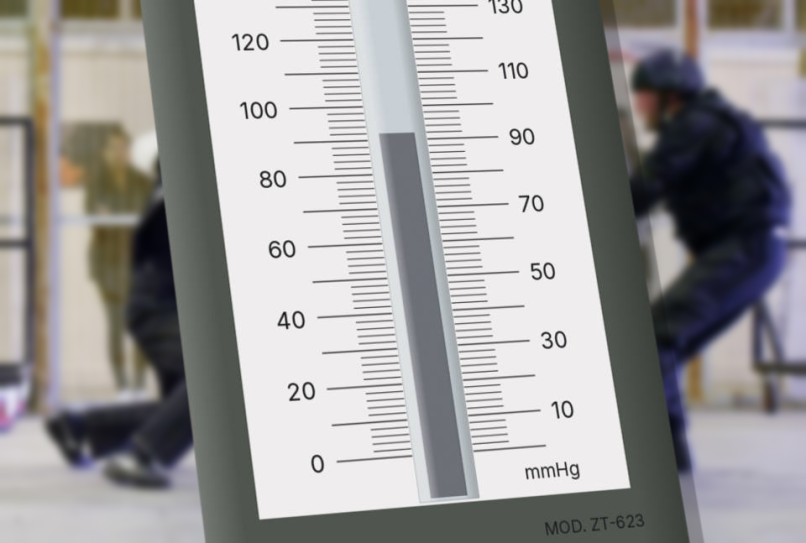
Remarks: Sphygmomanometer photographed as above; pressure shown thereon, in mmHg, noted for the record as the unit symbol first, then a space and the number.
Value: mmHg 92
